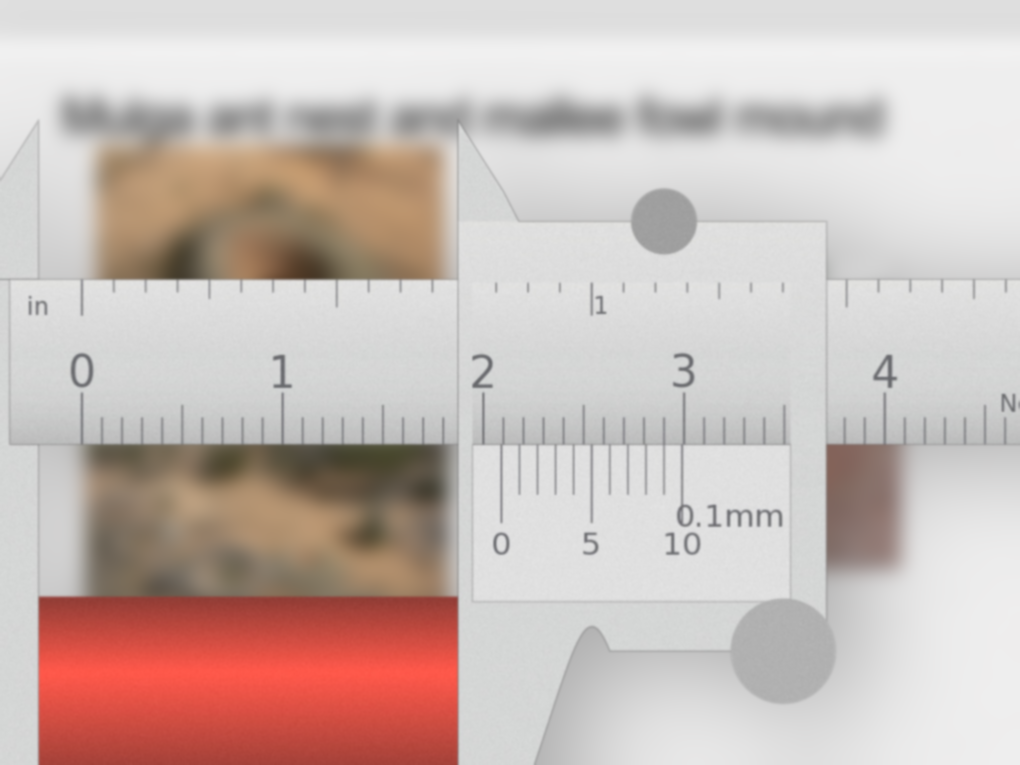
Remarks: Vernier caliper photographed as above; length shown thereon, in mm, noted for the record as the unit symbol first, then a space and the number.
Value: mm 20.9
